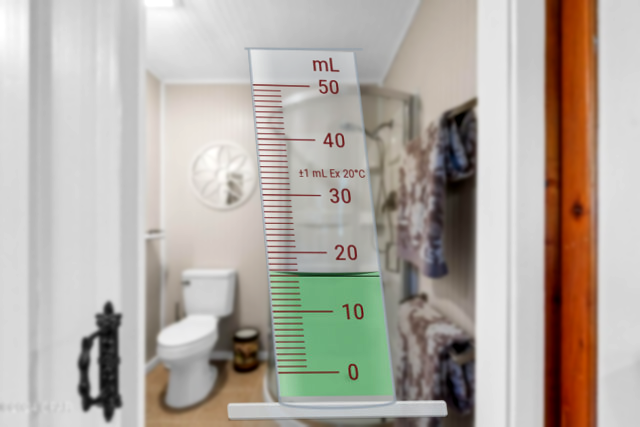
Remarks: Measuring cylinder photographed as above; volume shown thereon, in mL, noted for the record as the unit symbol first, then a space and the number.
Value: mL 16
